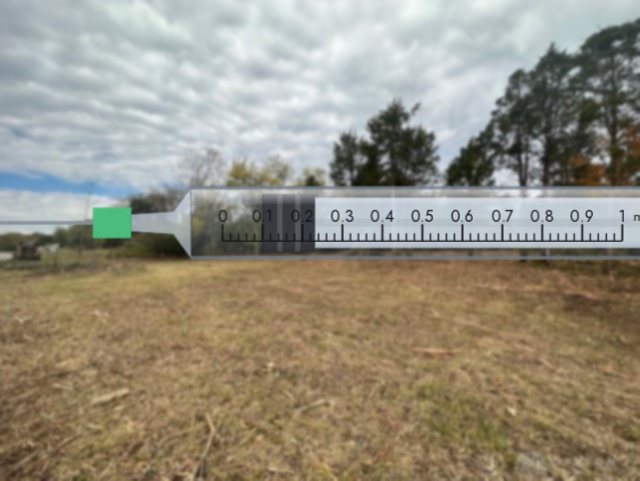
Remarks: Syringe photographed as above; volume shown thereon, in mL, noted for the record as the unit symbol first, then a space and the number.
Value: mL 0.1
